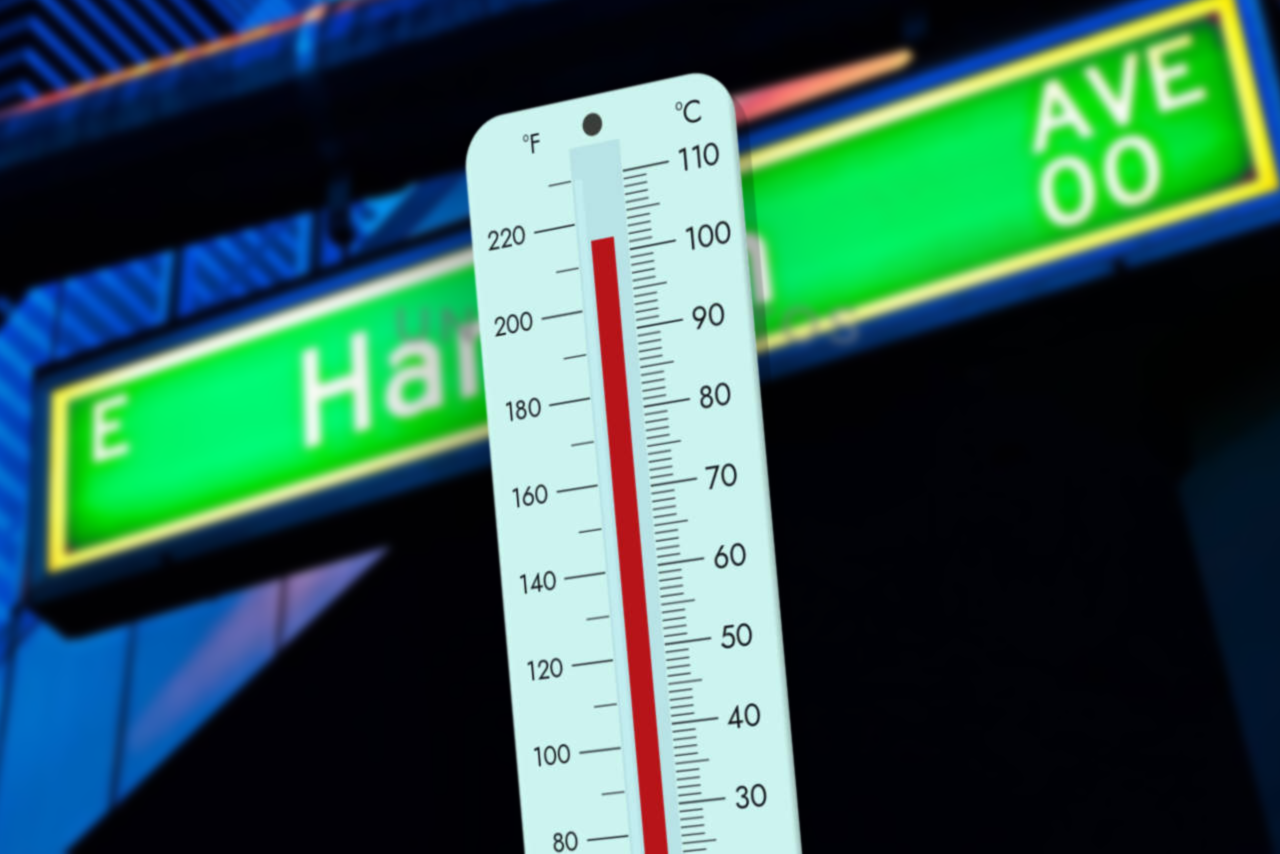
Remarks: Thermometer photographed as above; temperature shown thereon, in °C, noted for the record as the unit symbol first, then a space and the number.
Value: °C 102
